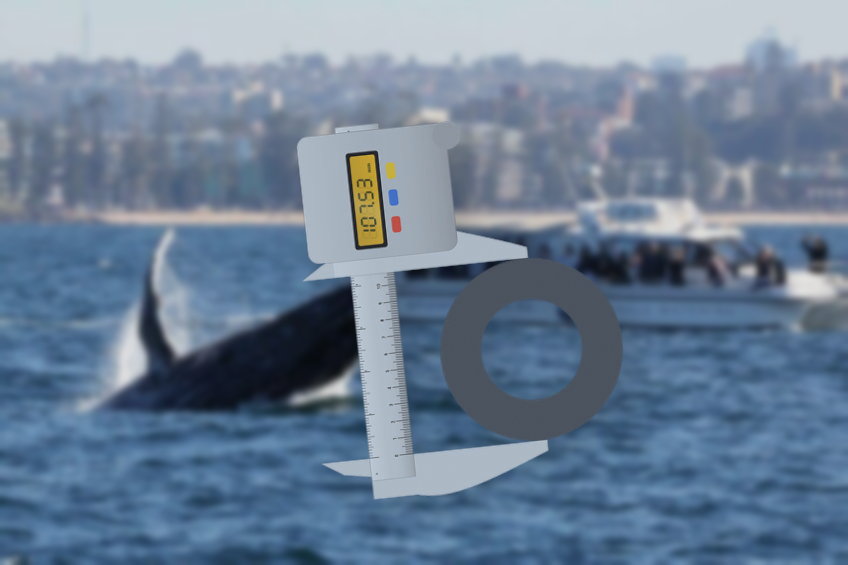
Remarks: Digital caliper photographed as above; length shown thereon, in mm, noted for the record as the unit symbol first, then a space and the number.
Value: mm 107.53
